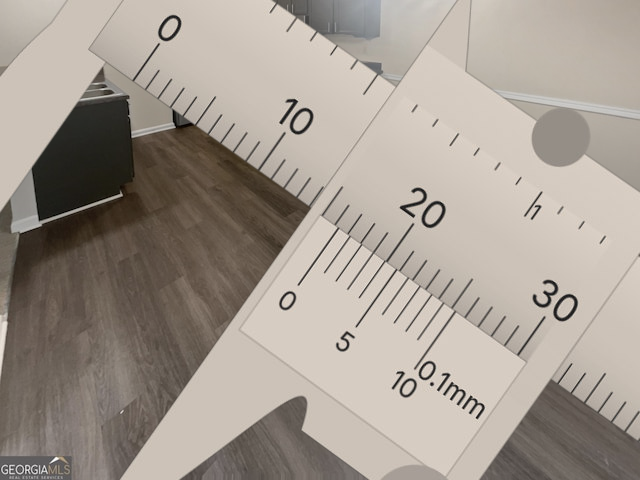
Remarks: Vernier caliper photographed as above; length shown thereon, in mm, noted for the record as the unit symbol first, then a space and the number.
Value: mm 16.3
